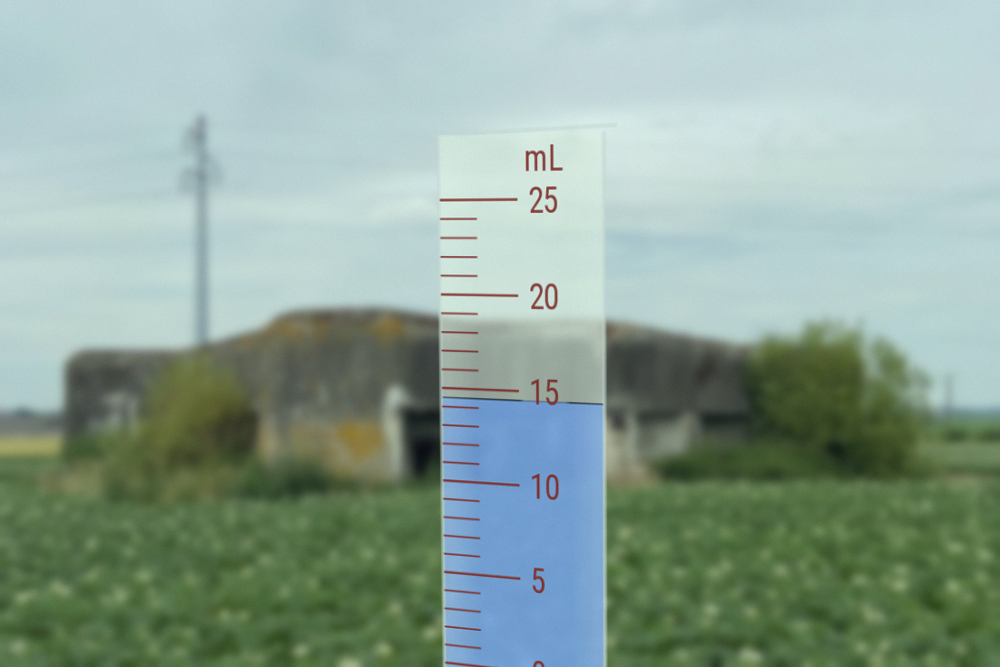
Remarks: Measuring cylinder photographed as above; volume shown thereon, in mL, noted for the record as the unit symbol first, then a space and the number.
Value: mL 14.5
